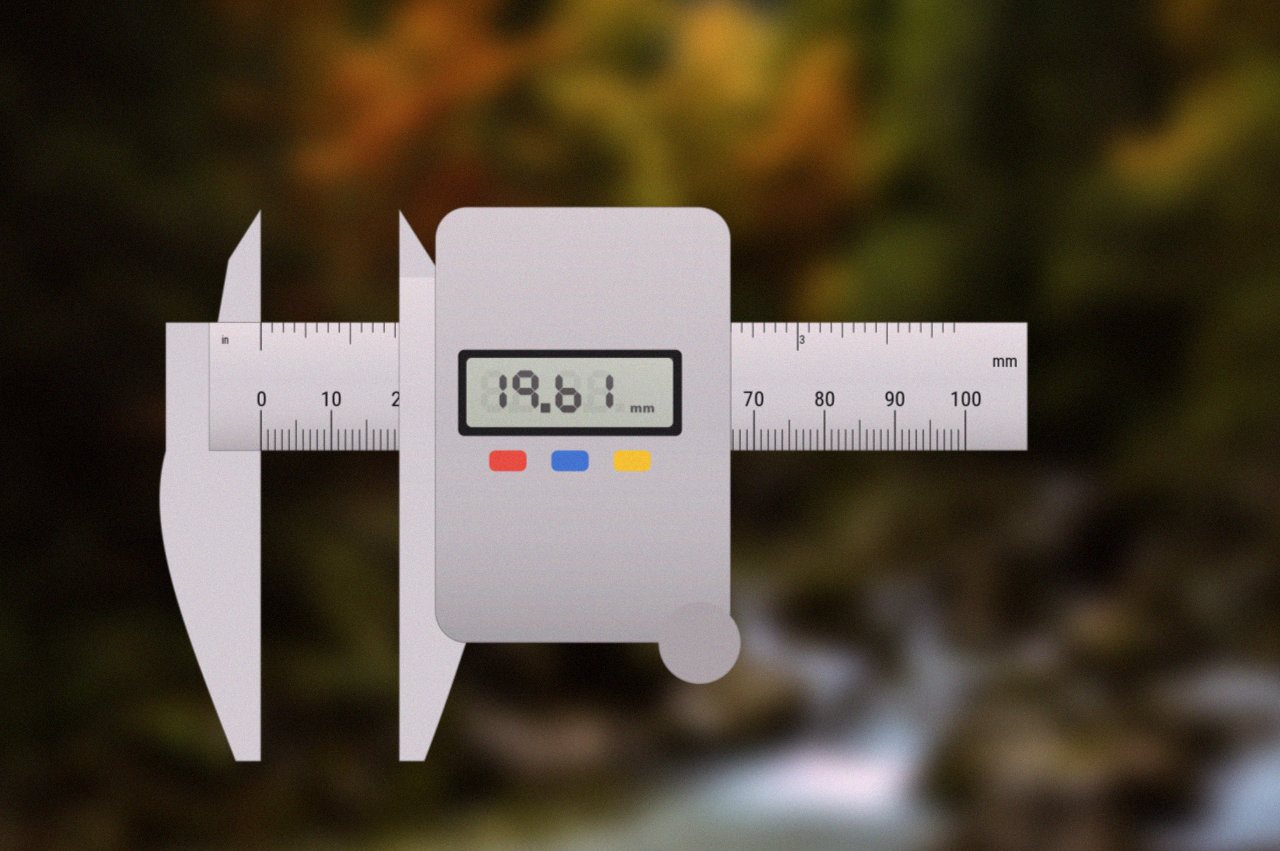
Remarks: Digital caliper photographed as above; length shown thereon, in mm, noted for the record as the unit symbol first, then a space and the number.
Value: mm 19.61
